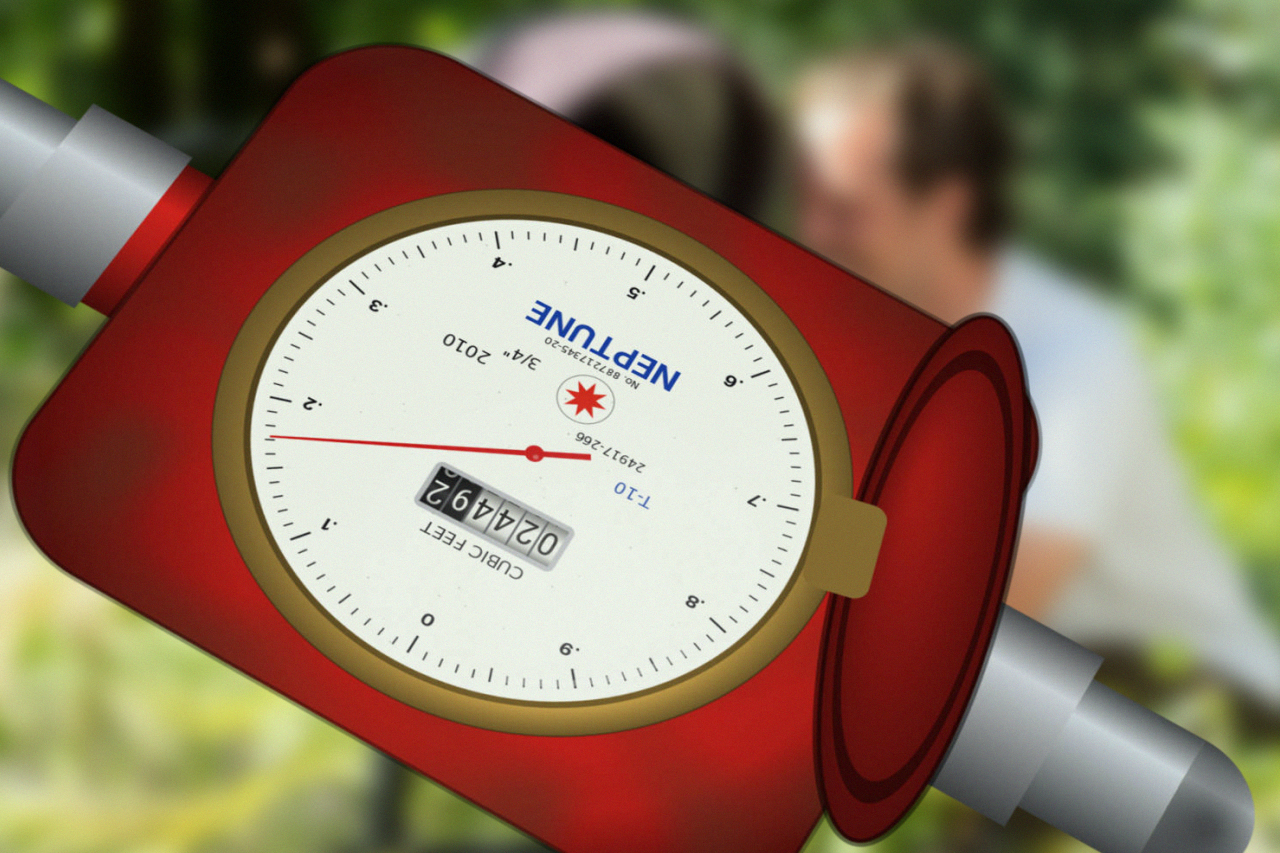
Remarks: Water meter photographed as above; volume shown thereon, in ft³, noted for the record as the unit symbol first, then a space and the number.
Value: ft³ 24492.17
